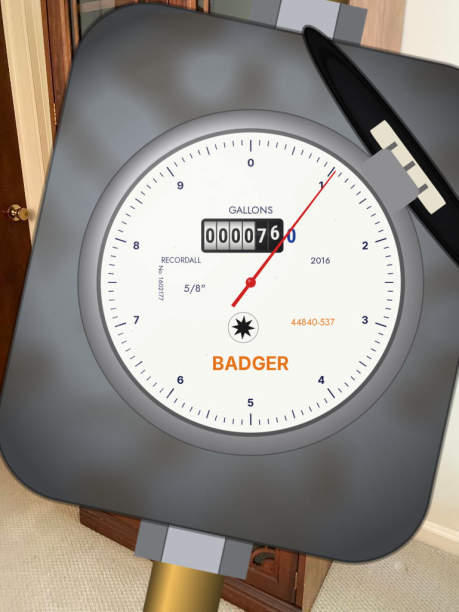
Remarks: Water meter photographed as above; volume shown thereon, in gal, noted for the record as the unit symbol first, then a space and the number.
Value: gal 761.0
